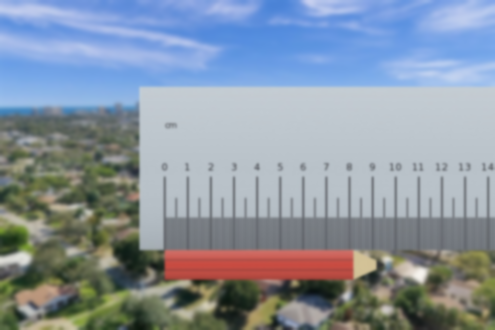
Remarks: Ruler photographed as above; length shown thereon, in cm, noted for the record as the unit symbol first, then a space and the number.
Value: cm 9.5
